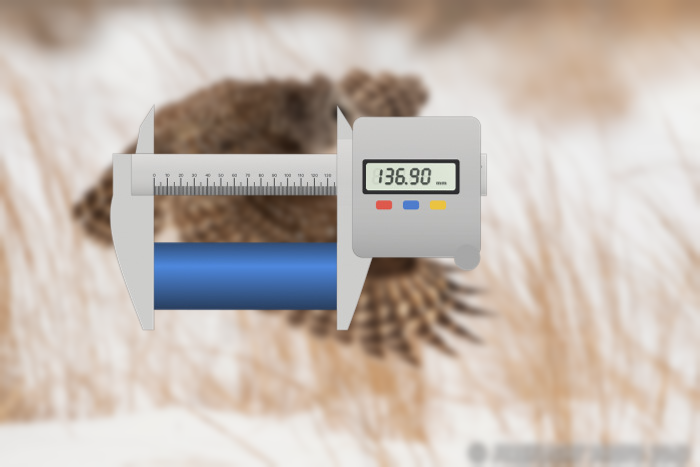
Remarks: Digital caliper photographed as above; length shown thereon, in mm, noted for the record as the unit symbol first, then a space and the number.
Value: mm 136.90
